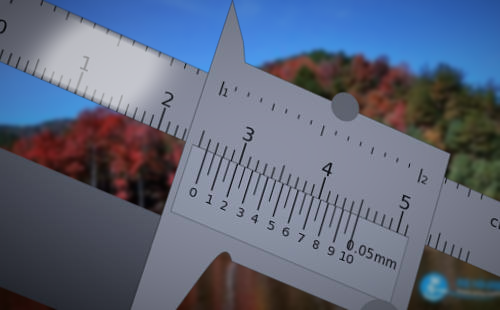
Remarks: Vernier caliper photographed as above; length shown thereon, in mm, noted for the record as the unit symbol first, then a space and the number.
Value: mm 26.0
